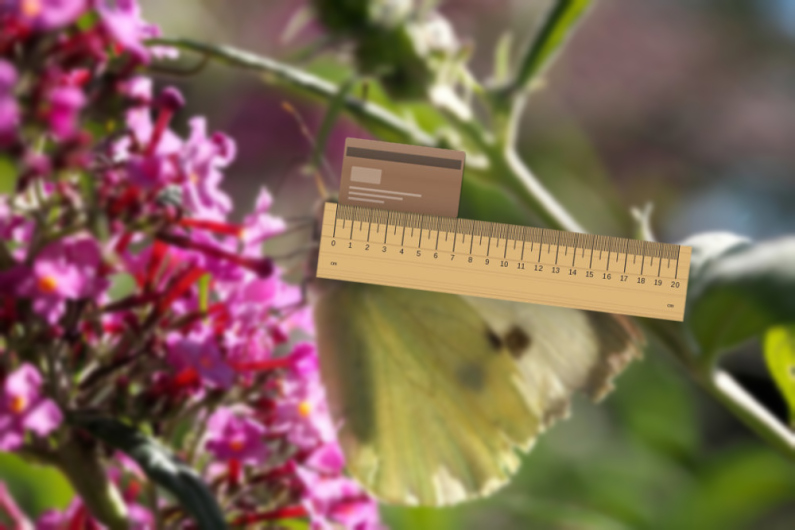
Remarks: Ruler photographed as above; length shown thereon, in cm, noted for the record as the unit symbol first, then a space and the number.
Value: cm 7
